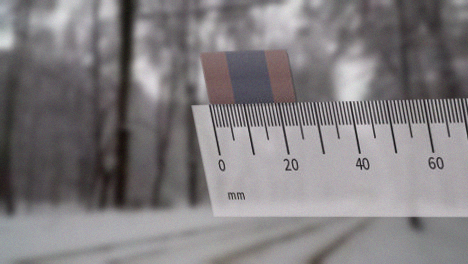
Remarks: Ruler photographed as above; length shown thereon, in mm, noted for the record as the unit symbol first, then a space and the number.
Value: mm 25
